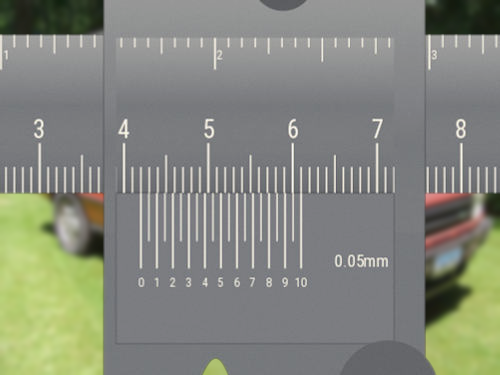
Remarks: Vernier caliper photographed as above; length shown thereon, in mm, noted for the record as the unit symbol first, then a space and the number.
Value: mm 42.0
